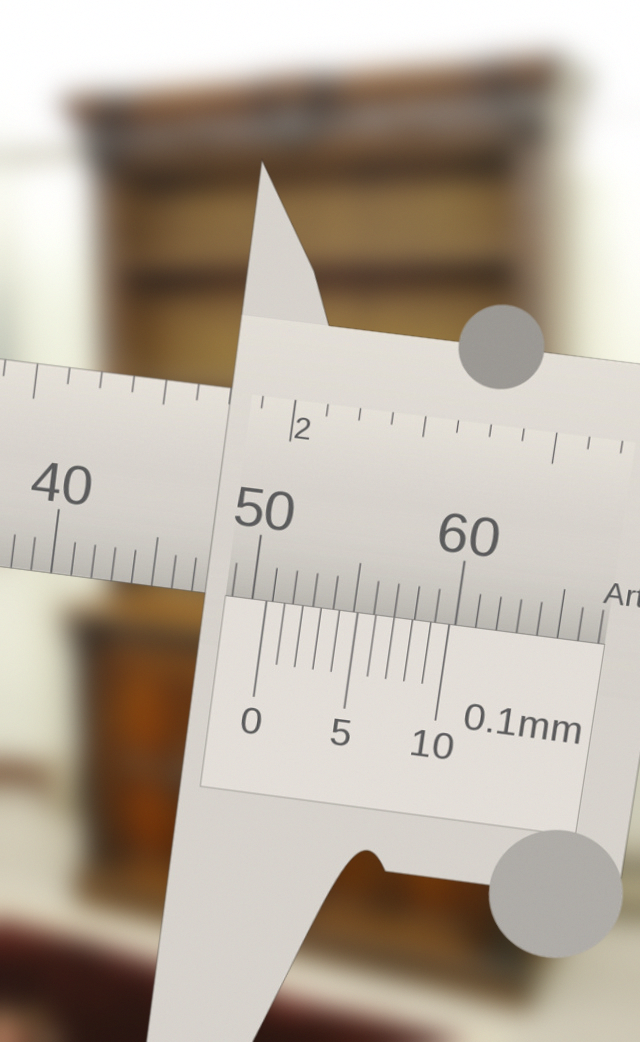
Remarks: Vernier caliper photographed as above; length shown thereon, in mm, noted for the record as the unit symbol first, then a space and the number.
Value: mm 50.7
